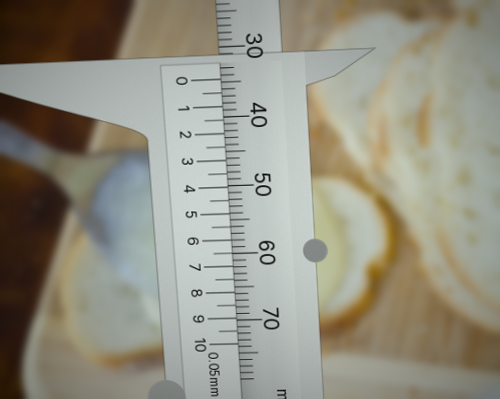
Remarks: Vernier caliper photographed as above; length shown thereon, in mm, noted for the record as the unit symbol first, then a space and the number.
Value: mm 34.6
